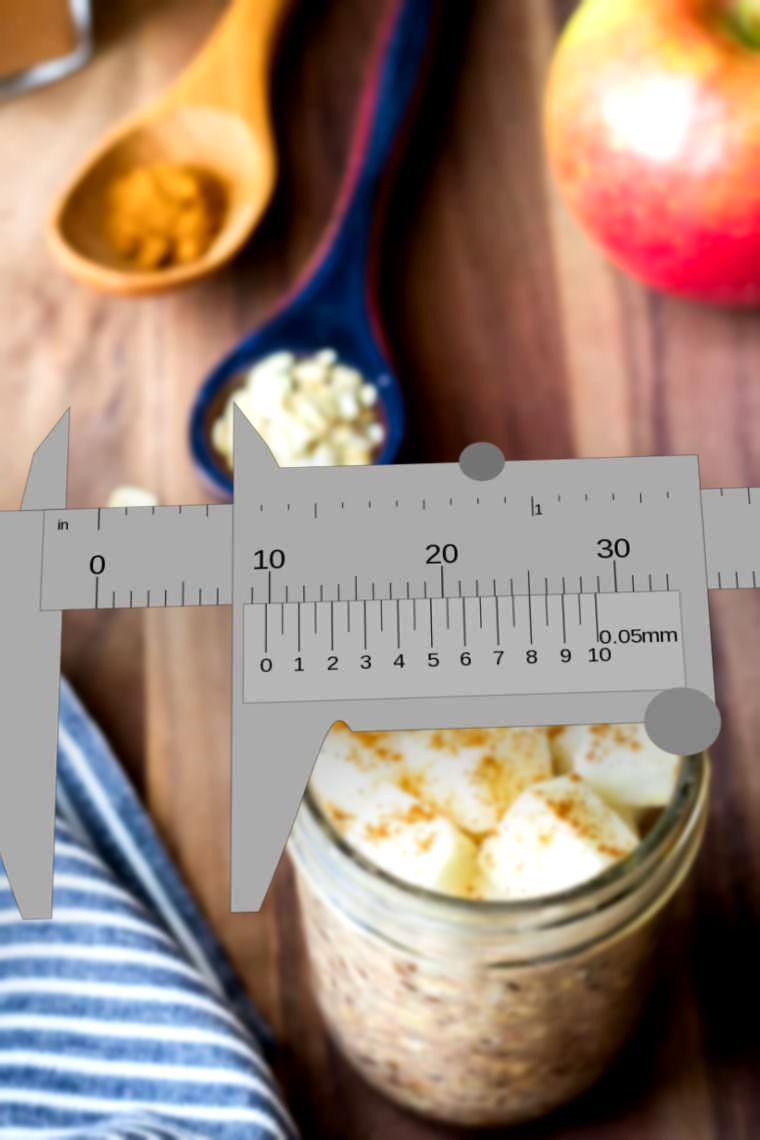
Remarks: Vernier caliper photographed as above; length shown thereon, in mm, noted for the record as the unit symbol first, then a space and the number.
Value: mm 9.8
